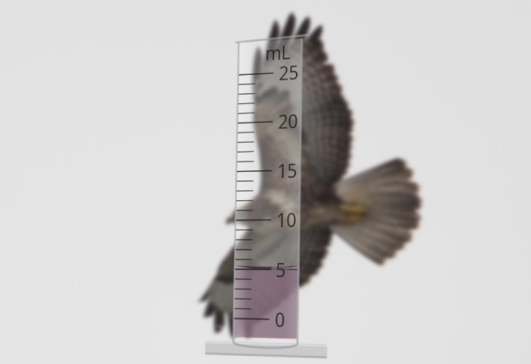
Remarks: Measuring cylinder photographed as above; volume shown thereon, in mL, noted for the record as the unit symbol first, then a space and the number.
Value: mL 5
